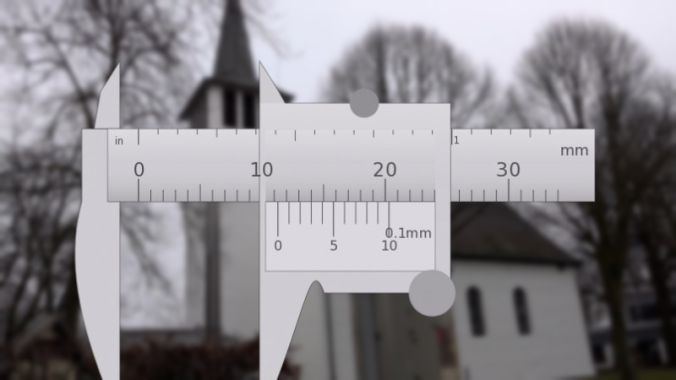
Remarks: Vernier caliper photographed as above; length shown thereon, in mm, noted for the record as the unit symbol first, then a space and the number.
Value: mm 11.3
